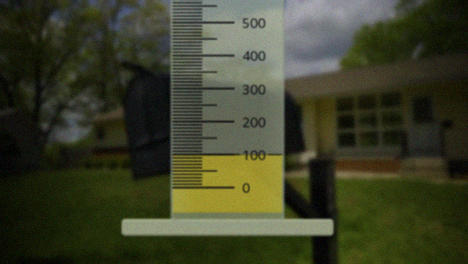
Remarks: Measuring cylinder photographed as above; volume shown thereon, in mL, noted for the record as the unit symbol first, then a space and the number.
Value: mL 100
